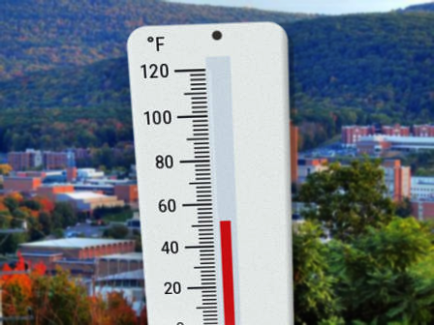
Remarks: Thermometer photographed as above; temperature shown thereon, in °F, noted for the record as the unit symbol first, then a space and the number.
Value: °F 52
